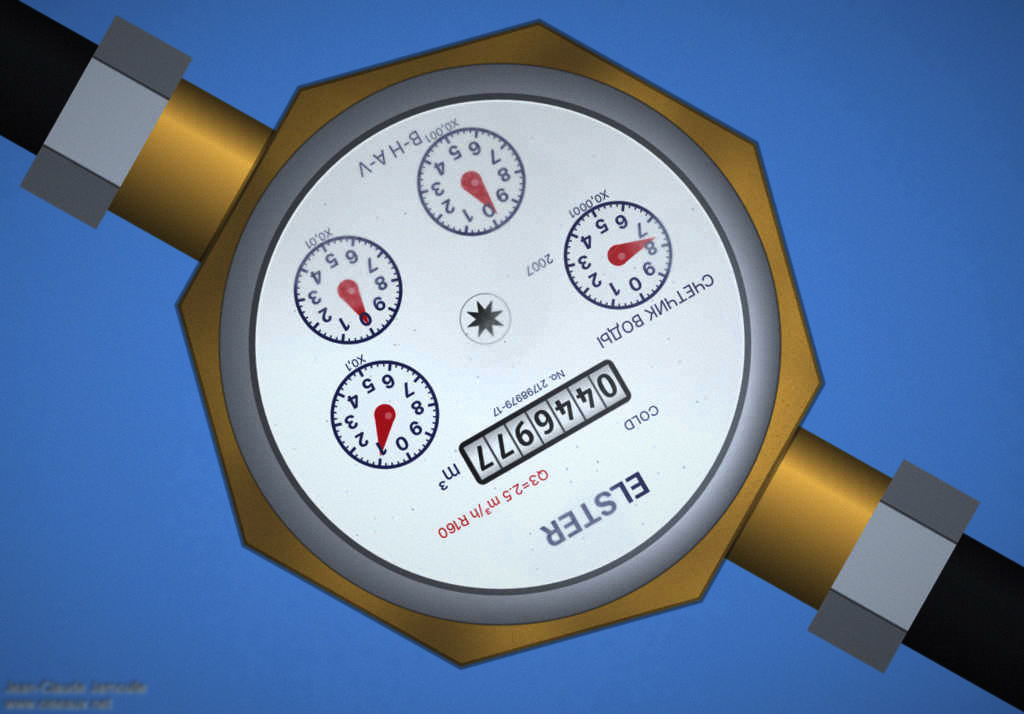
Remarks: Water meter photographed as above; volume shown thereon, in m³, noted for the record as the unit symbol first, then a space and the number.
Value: m³ 446977.0997
